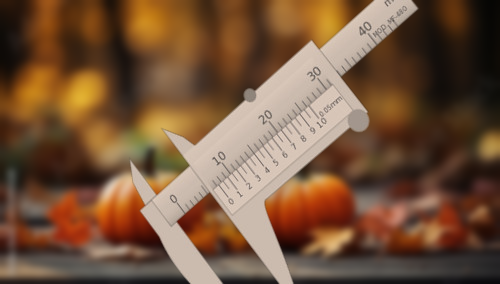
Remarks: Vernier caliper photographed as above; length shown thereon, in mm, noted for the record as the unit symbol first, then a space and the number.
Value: mm 7.4
